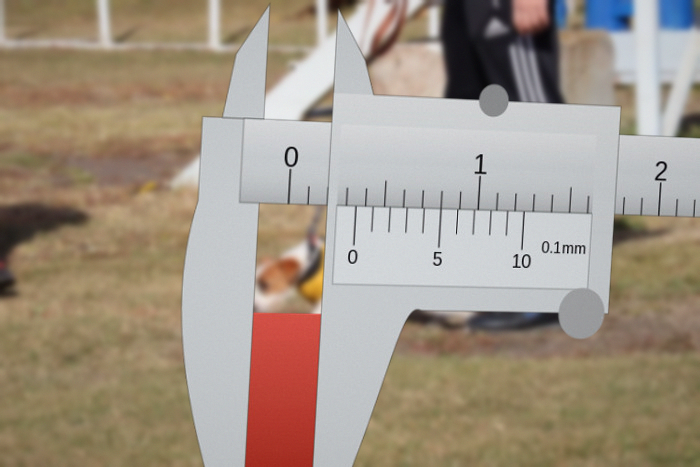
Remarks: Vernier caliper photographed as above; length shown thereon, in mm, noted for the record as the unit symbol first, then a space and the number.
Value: mm 3.5
